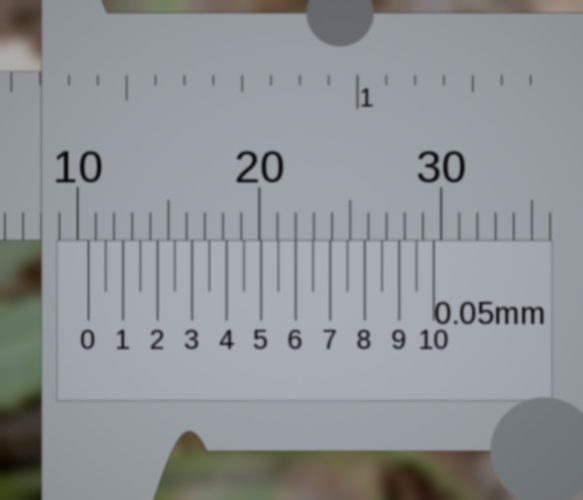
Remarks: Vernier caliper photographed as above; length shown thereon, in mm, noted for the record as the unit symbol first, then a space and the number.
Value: mm 10.6
